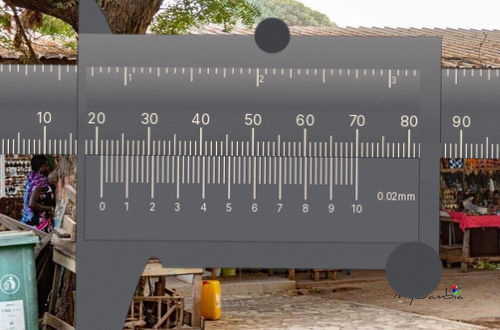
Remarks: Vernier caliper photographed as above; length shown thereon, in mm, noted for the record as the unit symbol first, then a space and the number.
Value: mm 21.0
